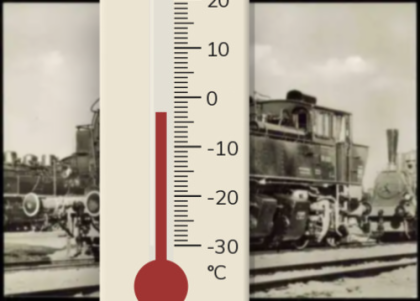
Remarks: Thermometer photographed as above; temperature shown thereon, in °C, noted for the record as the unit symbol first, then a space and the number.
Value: °C -3
